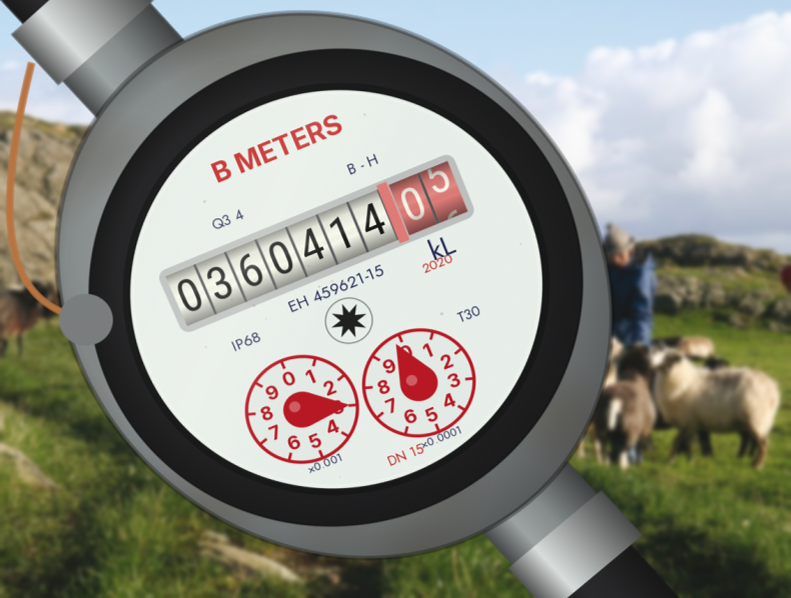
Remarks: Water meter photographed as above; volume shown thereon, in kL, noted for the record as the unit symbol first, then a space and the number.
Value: kL 360414.0529
